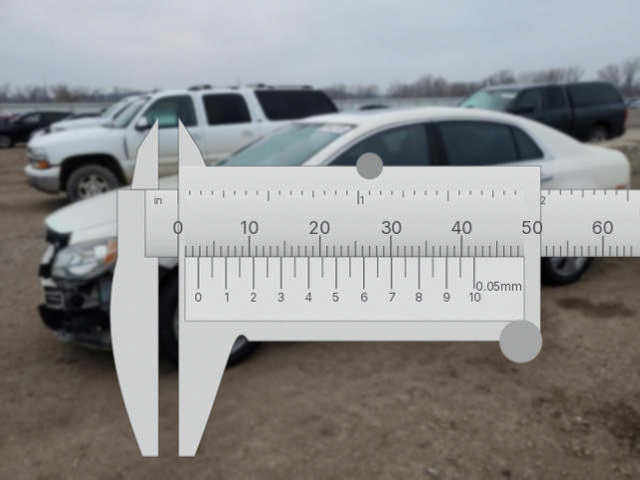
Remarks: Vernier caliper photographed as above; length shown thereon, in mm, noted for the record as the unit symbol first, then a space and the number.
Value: mm 2.8
